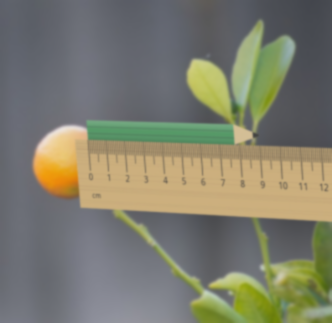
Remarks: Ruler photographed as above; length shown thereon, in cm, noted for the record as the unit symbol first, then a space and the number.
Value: cm 9
